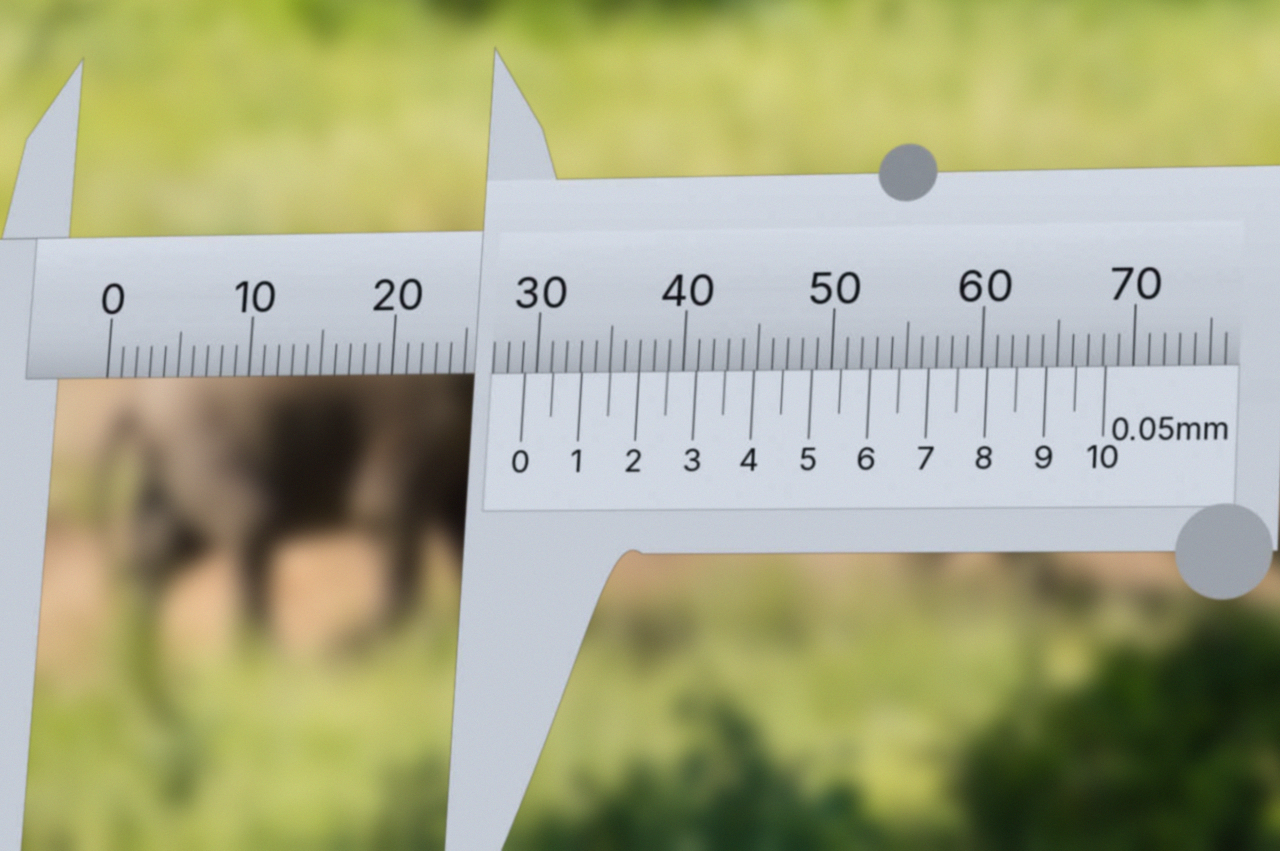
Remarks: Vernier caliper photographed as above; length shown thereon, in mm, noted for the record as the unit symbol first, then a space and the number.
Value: mm 29.2
